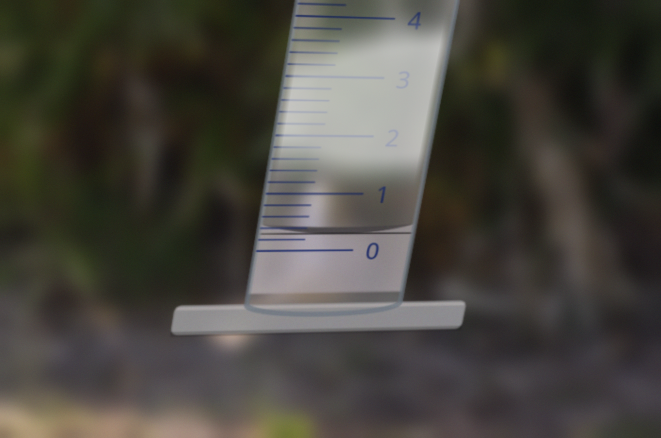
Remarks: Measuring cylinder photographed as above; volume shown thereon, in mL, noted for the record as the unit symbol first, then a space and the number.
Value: mL 0.3
